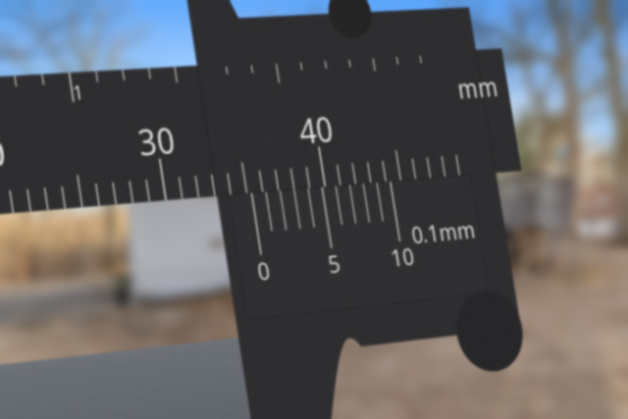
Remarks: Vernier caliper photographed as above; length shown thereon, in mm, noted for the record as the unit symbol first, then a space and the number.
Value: mm 35.3
